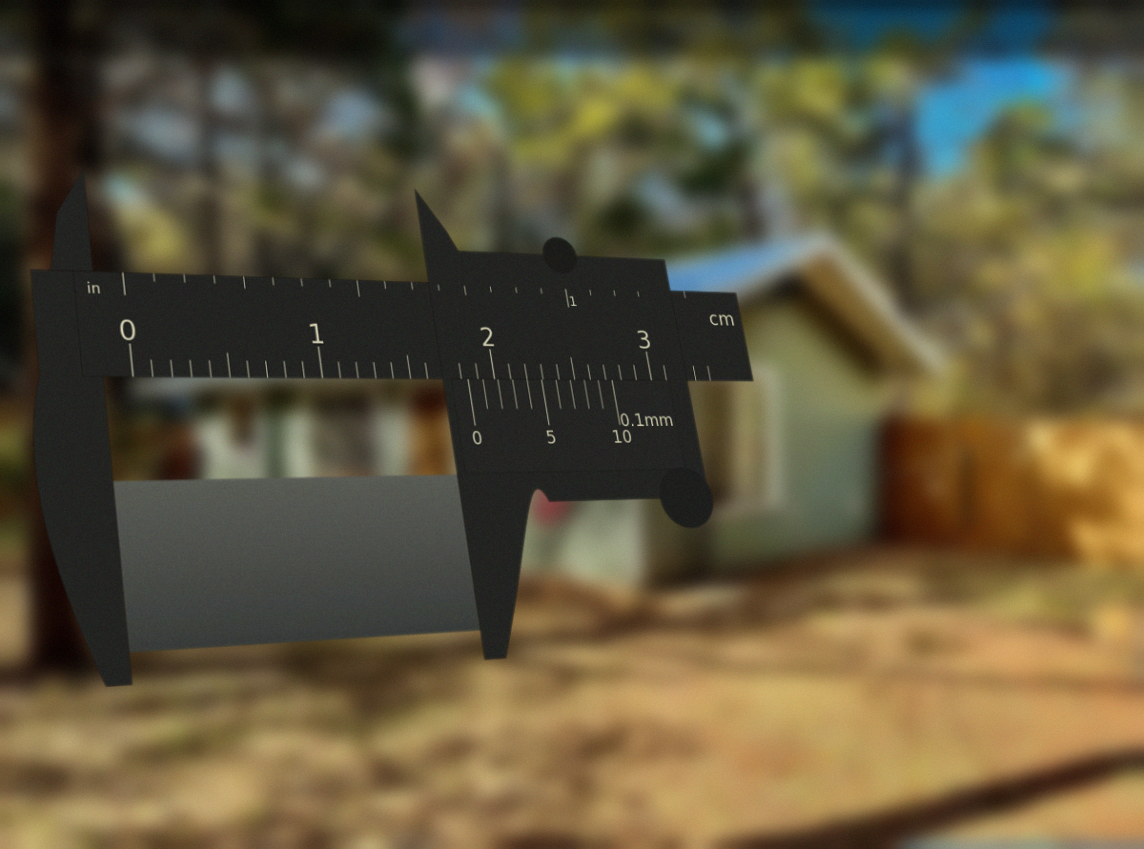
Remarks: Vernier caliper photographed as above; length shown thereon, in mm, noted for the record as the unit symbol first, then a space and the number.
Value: mm 18.4
